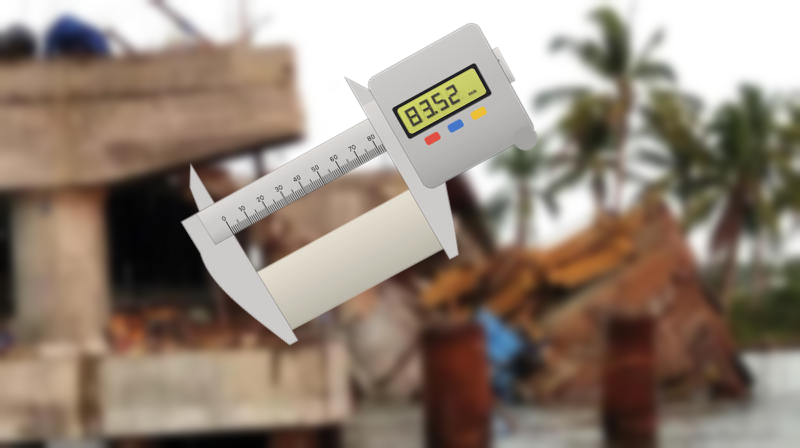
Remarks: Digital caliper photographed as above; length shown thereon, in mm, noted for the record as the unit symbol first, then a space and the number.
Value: mm 83.52
